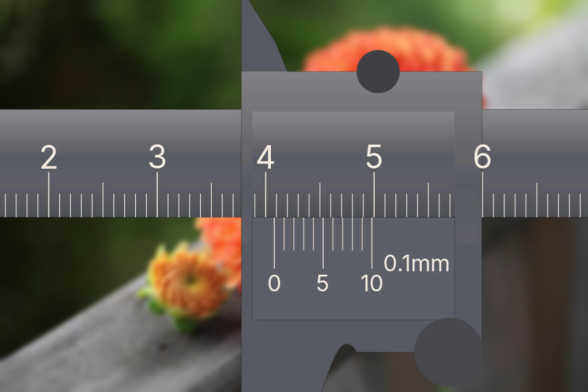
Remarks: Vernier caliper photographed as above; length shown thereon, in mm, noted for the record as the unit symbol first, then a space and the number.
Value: mm 40.8
